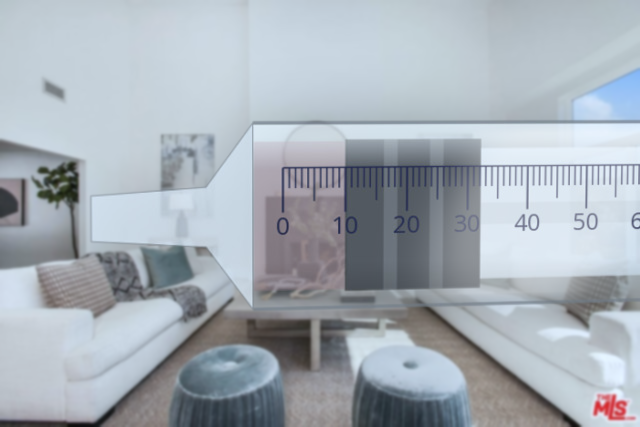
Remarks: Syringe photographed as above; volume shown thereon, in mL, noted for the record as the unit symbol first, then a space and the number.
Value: mL 10
